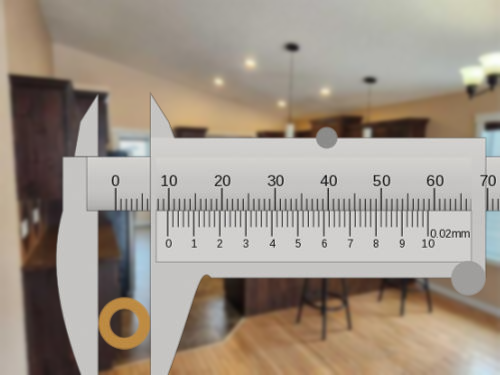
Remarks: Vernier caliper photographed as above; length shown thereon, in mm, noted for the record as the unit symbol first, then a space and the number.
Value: mm 9.8
